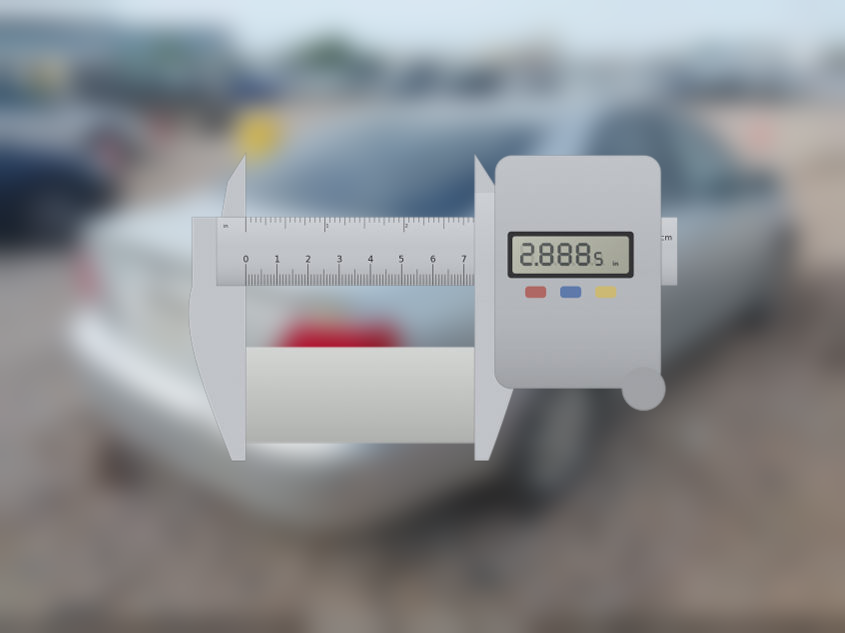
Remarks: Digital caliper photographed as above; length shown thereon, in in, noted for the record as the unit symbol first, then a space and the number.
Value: in 2.8885
